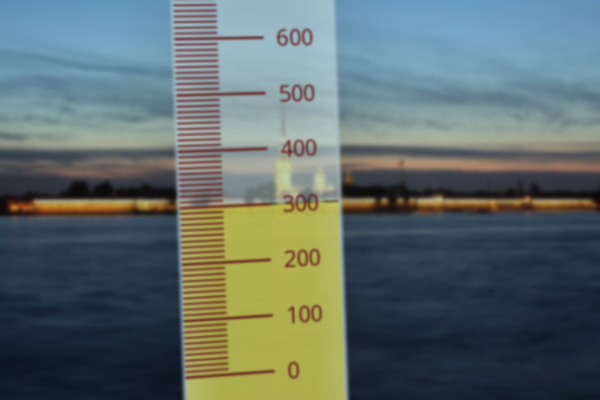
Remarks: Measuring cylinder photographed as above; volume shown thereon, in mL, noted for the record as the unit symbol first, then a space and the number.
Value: mL 300
